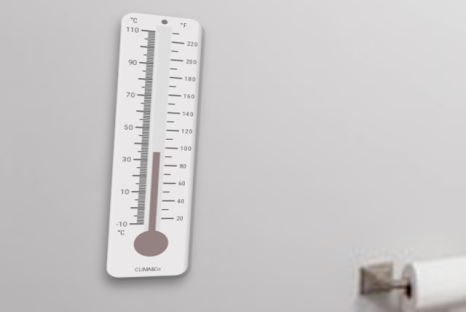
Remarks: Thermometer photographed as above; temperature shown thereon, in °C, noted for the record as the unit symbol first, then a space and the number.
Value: °C 35
